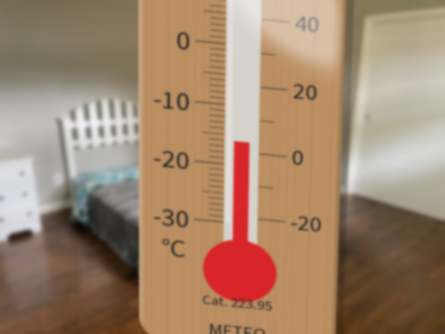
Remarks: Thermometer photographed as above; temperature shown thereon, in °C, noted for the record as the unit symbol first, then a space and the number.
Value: °C -16
